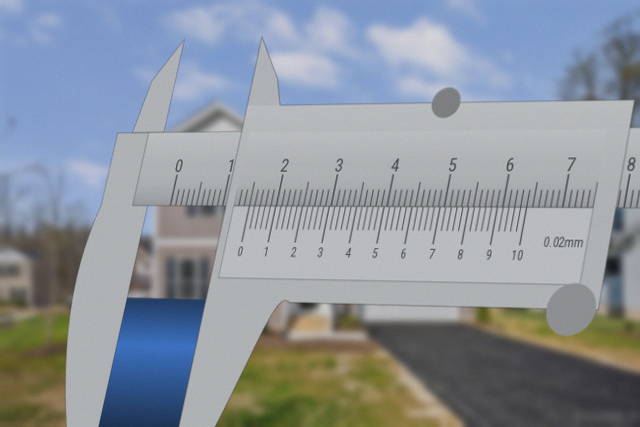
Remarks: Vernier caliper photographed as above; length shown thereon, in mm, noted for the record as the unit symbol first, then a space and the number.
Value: mm 15.0
